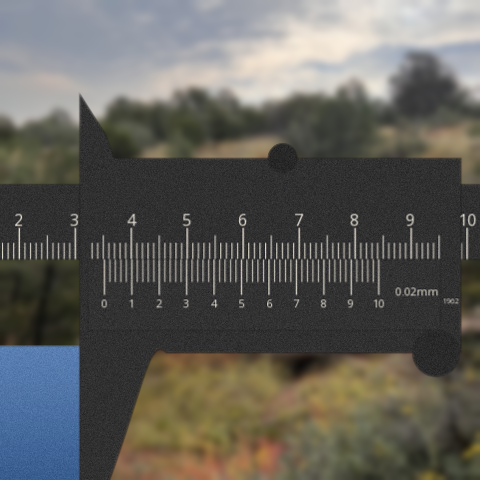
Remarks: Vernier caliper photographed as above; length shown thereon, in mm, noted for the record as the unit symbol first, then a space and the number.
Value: mm 35.2
